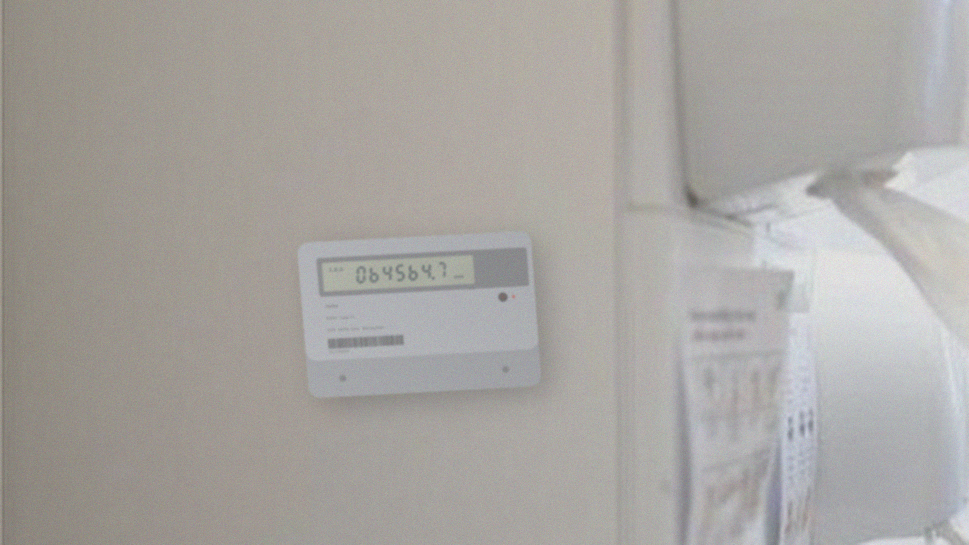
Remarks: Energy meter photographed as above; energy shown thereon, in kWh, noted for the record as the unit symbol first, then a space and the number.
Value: kWh 64564.7
